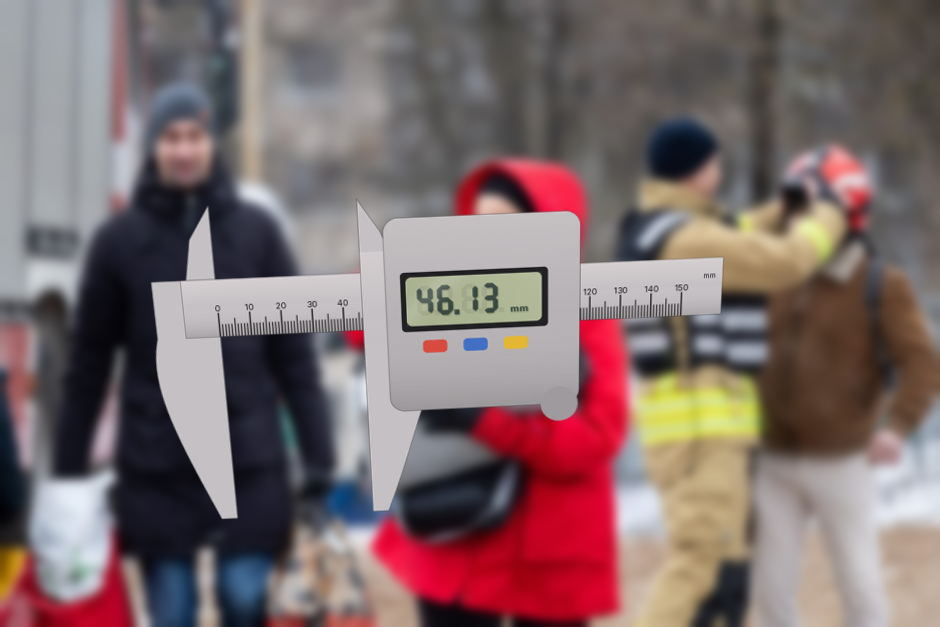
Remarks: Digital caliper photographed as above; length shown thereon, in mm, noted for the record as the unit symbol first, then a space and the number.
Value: mm 46.13
